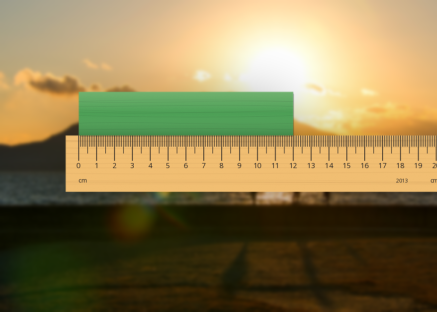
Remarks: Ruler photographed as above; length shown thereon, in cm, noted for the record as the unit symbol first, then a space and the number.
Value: cm 12
